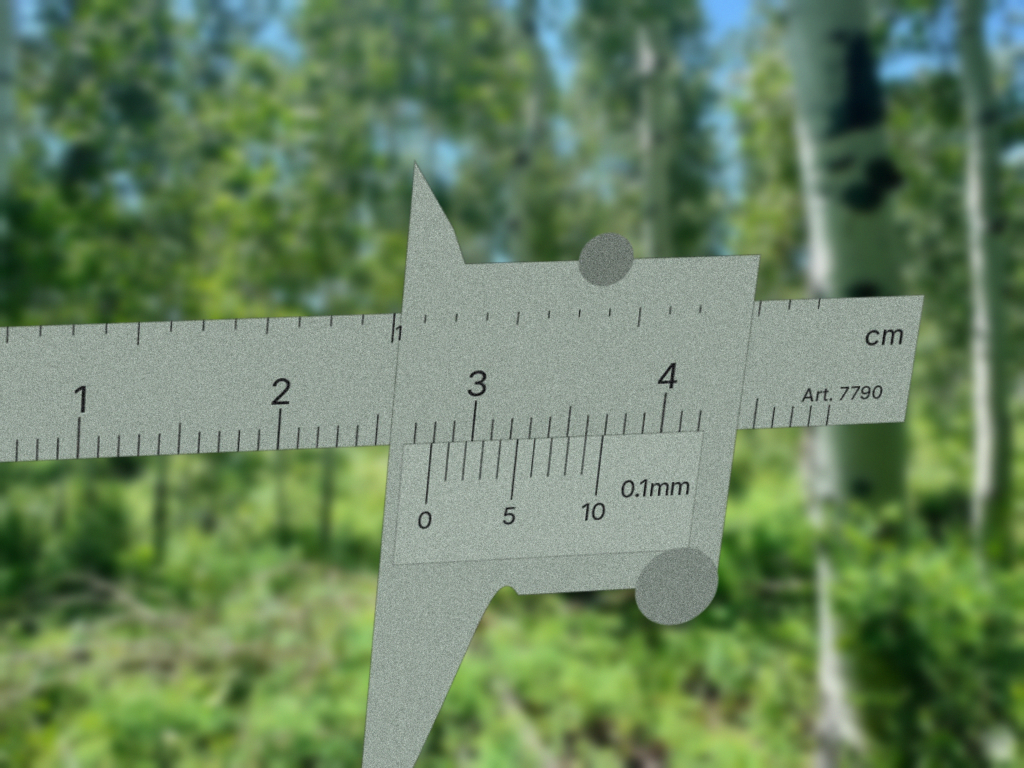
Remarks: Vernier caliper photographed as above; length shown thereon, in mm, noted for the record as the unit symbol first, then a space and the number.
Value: mm 27.9
